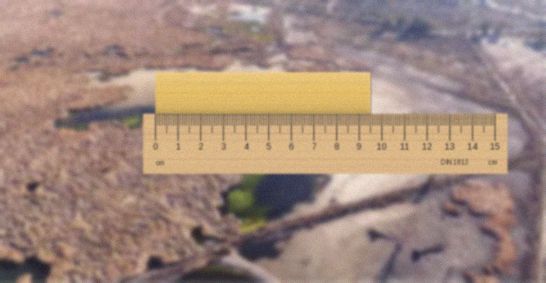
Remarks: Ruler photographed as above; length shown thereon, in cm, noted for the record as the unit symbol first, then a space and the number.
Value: cm 9.5
